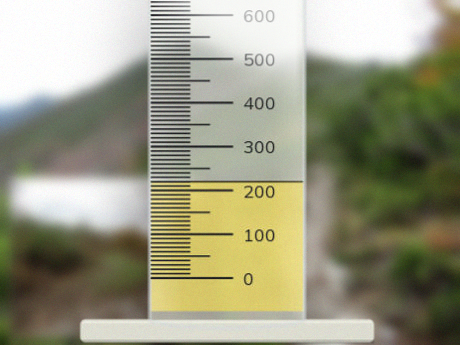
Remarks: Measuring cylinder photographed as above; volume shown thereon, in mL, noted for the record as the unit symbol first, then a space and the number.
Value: mL 220
